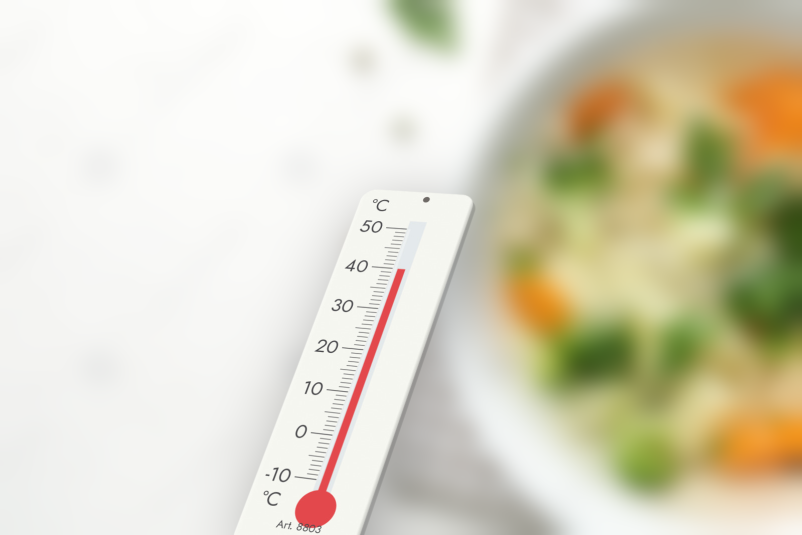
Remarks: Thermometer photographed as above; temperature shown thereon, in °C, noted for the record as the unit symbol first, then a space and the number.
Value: °C 40
